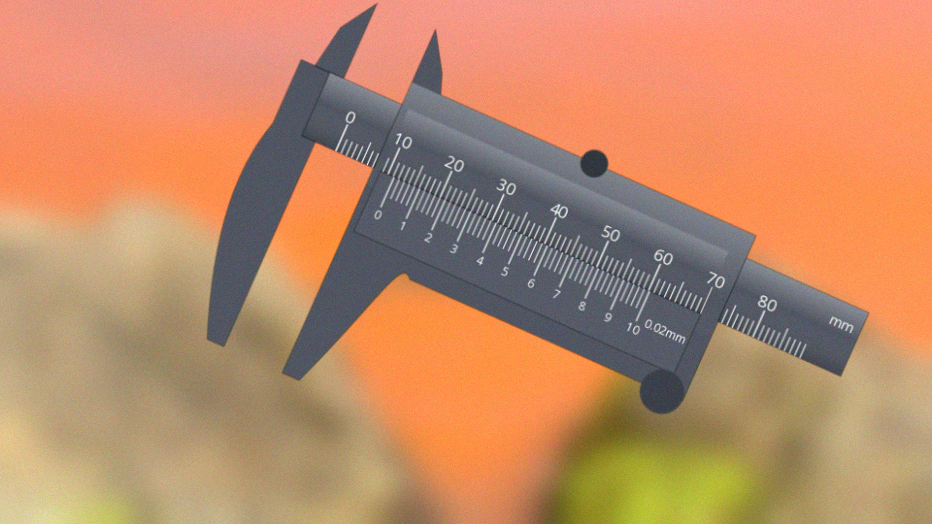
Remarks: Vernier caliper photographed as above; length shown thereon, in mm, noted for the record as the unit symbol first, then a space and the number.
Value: mm 11.2
